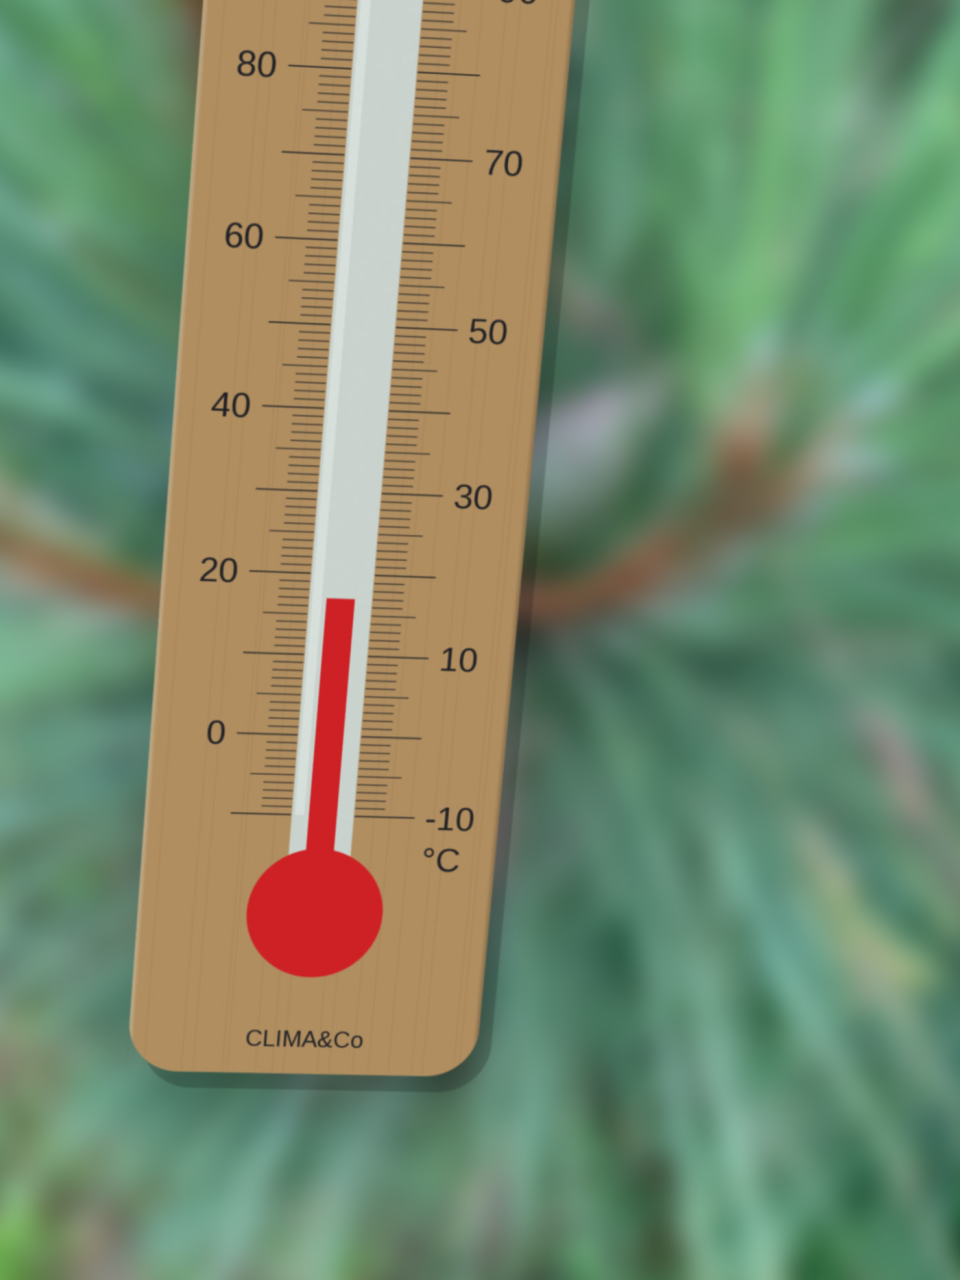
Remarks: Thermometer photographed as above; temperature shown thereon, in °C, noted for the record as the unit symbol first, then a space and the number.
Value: °C 17
